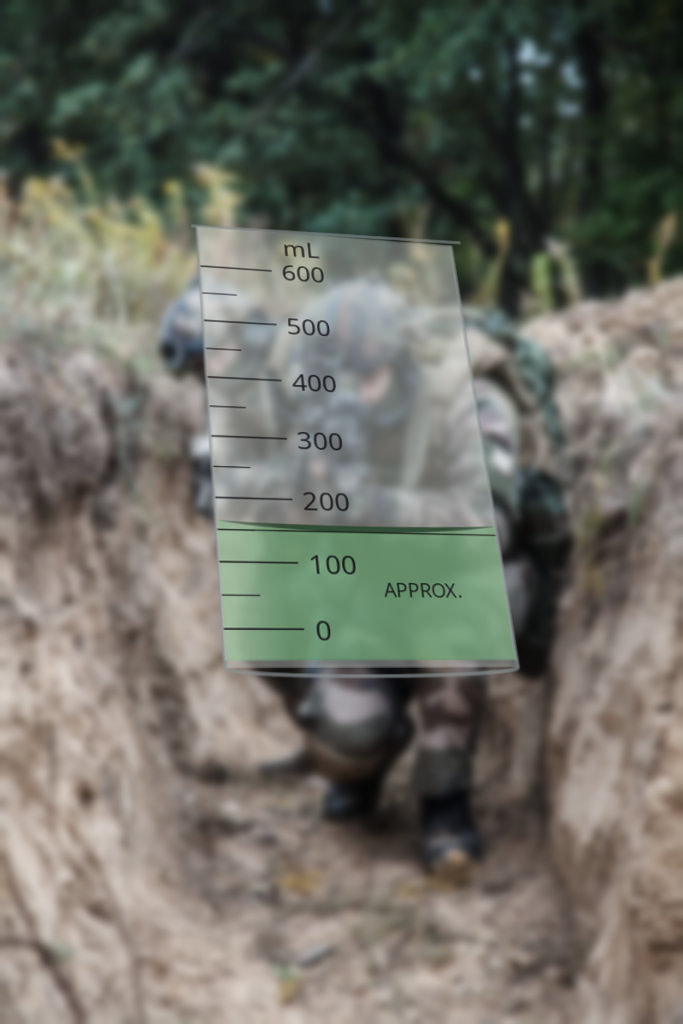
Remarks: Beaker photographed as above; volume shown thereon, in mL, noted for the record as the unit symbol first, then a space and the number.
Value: mL 150
